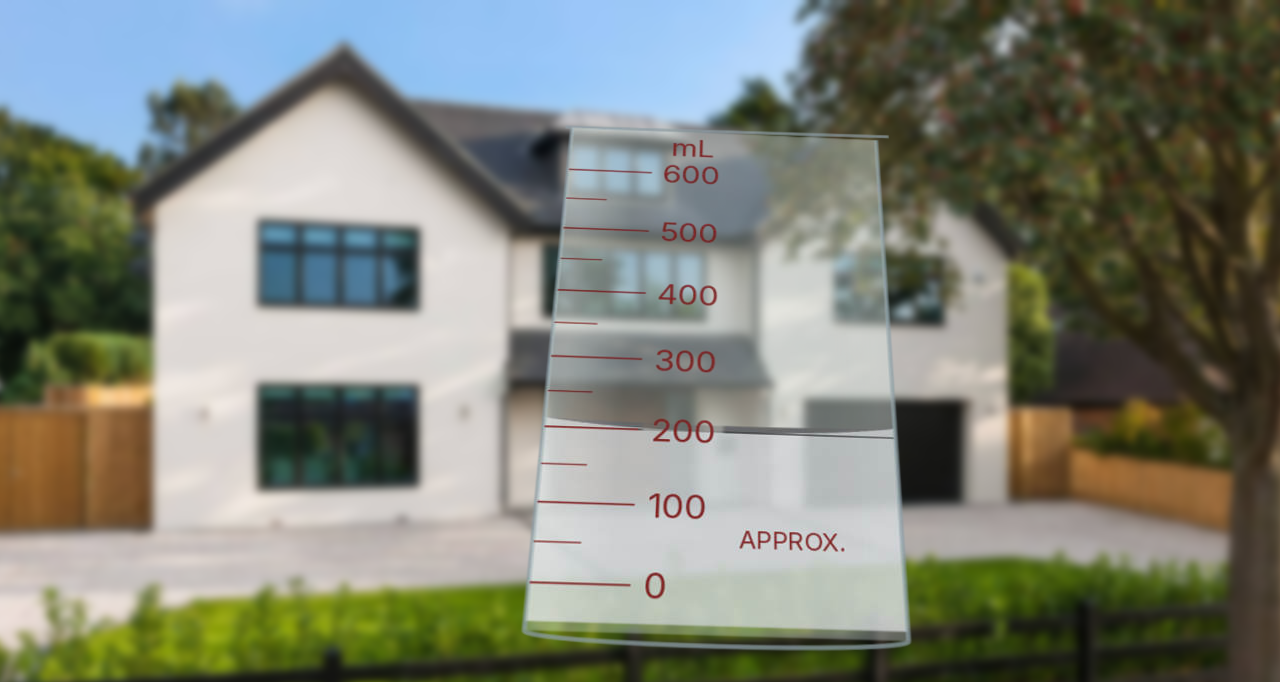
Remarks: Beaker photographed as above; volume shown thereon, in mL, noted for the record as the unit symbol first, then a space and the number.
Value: mL 200
